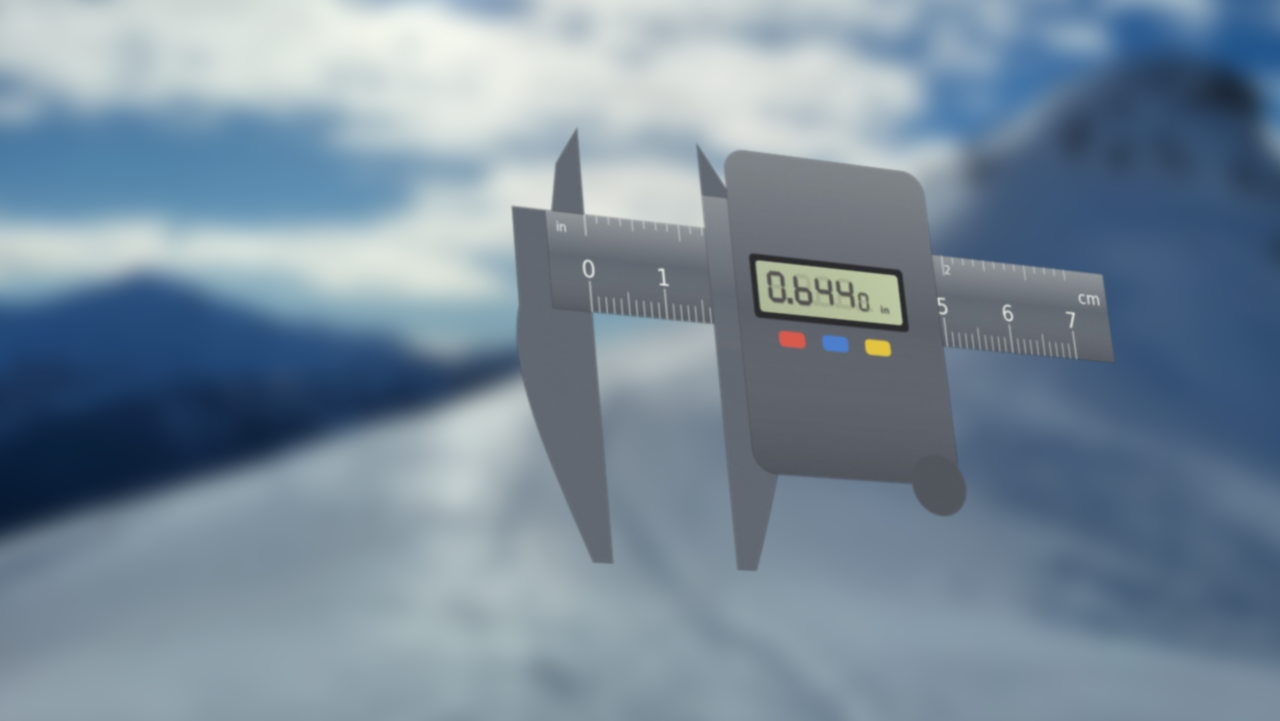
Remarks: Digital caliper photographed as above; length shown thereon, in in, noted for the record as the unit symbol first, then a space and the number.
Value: in 0.6440
